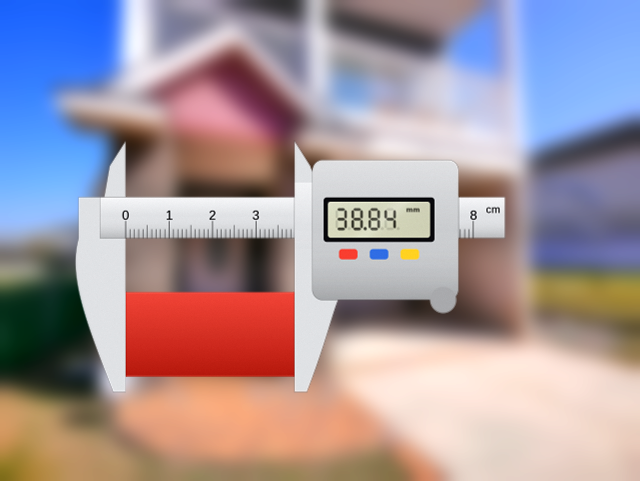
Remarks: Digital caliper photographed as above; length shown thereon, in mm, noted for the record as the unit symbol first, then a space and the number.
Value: mm 38.84
